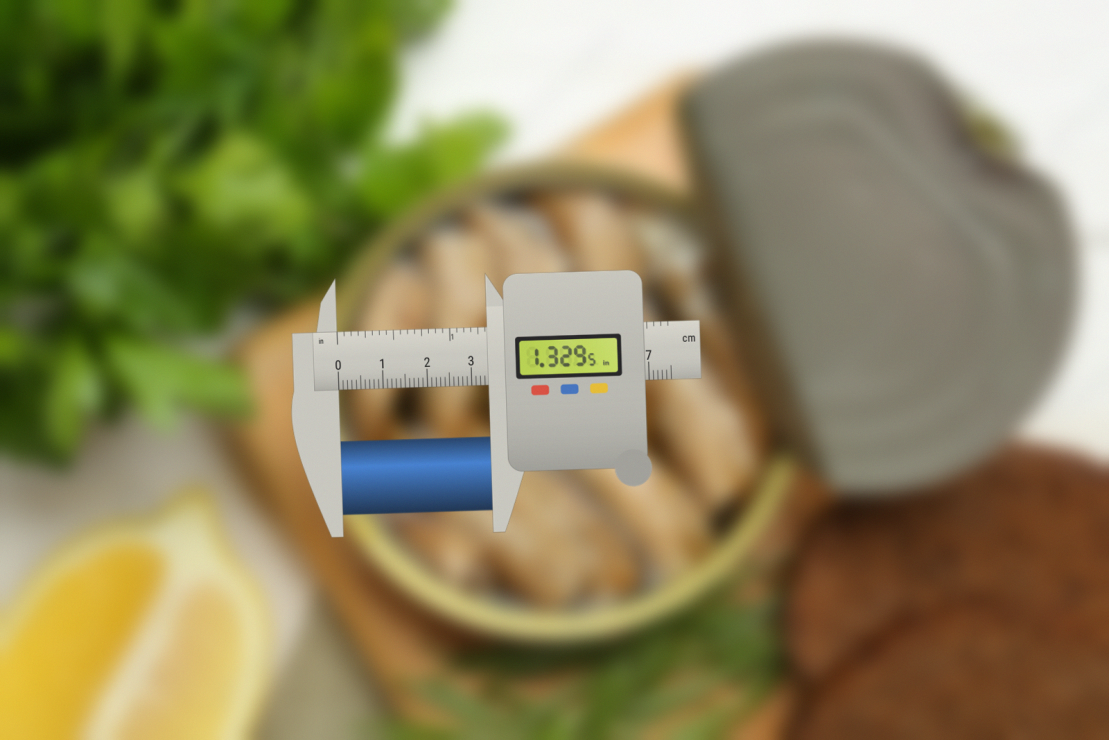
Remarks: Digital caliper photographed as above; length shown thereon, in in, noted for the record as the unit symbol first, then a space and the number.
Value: in 1.3295
